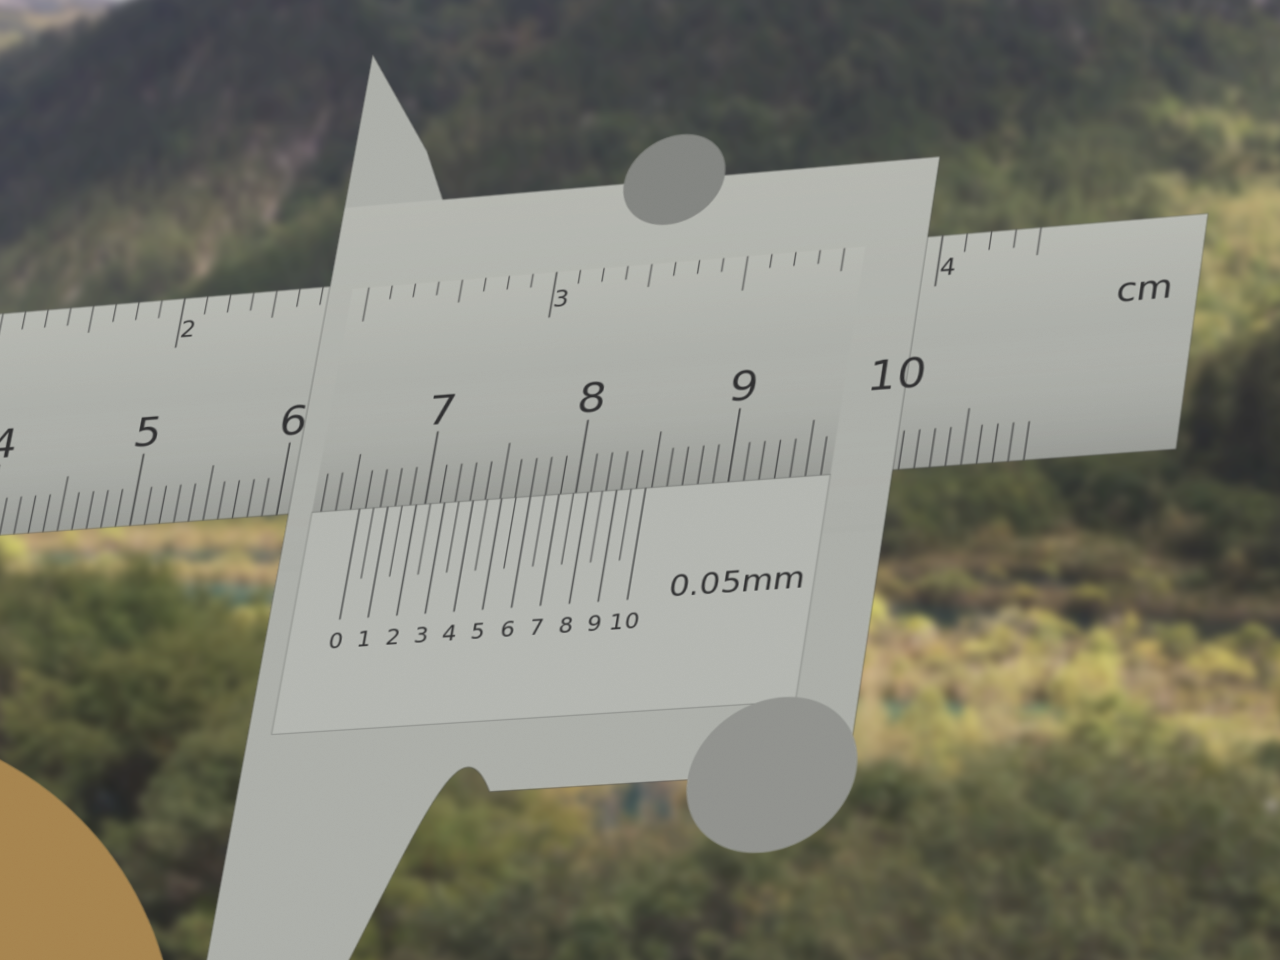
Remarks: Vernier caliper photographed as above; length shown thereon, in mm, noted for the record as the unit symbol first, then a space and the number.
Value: mm 65.6
